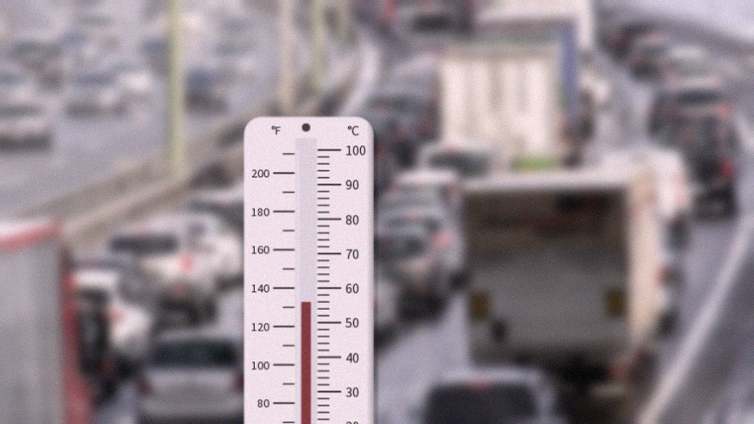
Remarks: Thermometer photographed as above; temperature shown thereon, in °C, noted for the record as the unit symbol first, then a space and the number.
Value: °C 56
